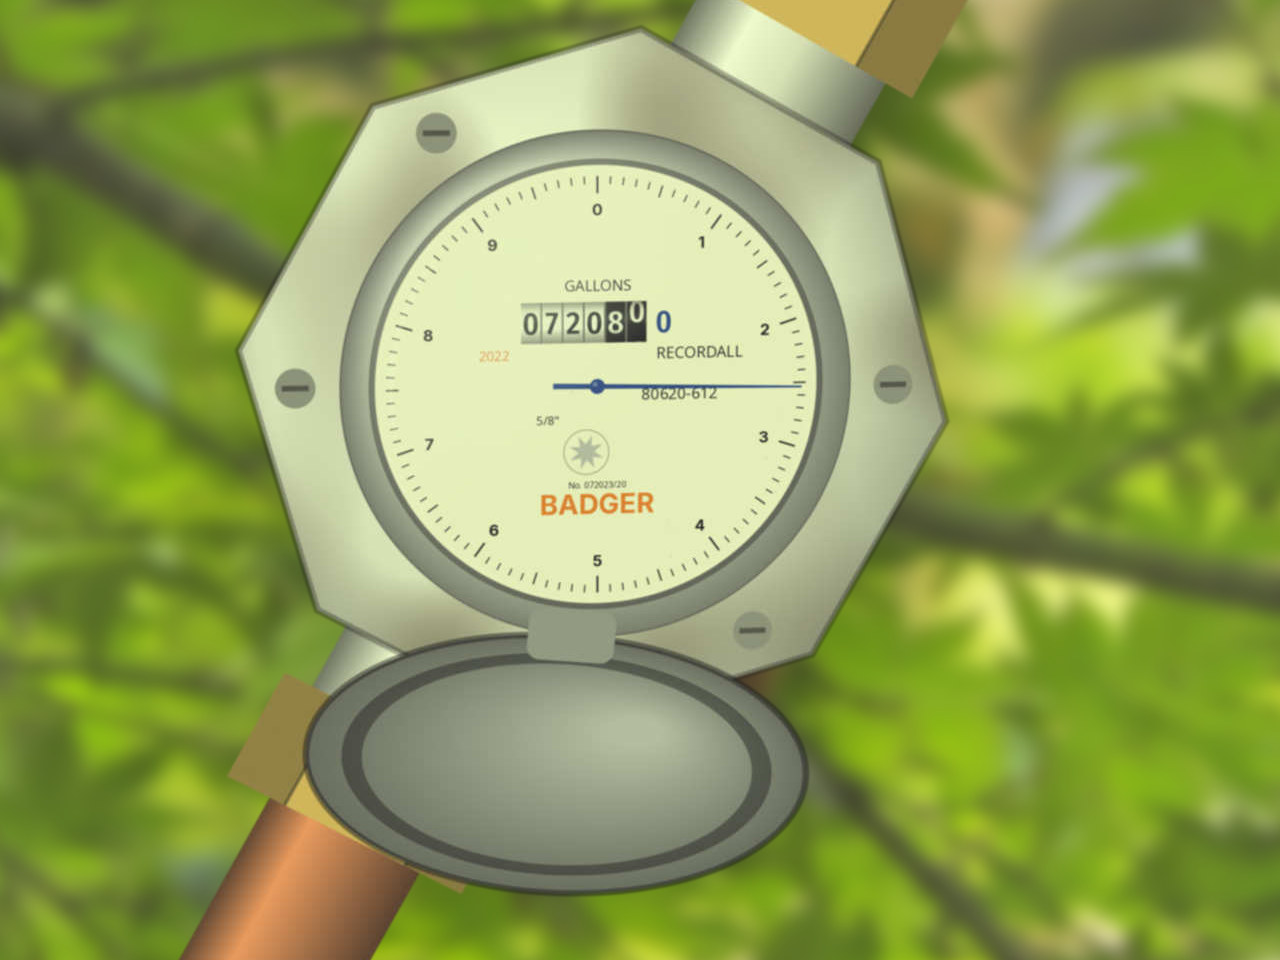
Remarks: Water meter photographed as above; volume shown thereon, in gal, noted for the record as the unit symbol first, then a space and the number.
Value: gal 720802.5
